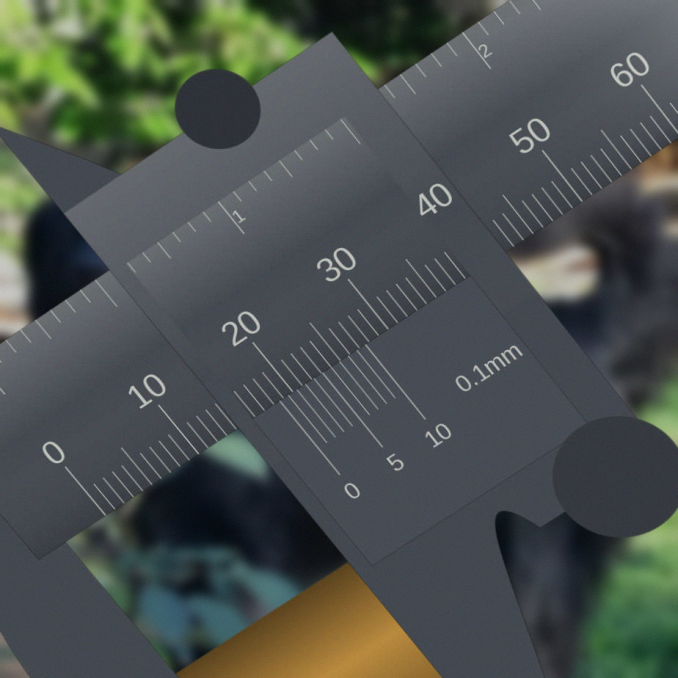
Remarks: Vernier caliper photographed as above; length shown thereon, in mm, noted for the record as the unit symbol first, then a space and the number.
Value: mm 18.6
